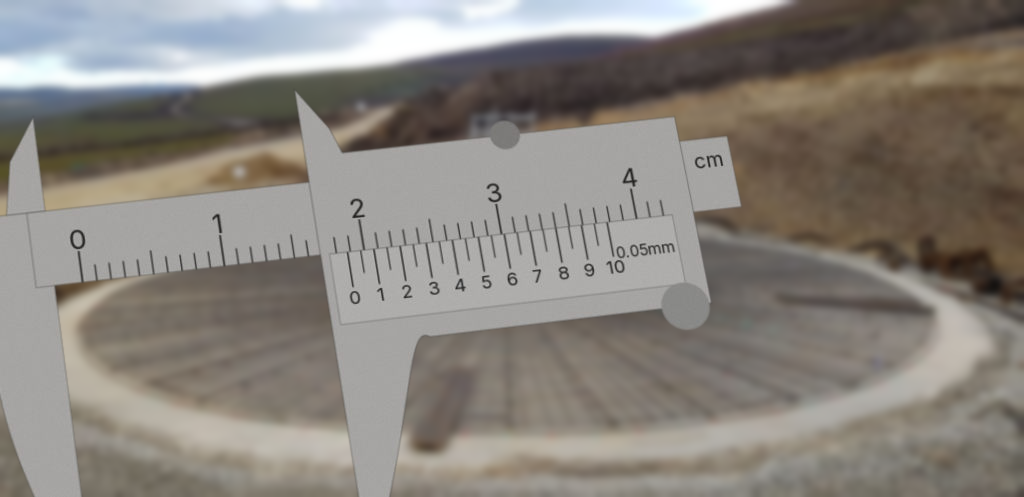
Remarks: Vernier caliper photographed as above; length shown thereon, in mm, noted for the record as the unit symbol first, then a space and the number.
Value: mm 18.8
